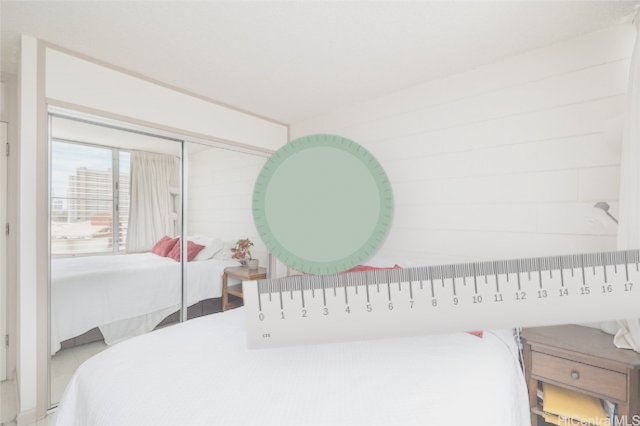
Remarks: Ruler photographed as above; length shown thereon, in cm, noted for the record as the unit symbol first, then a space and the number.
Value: cm 6.5
